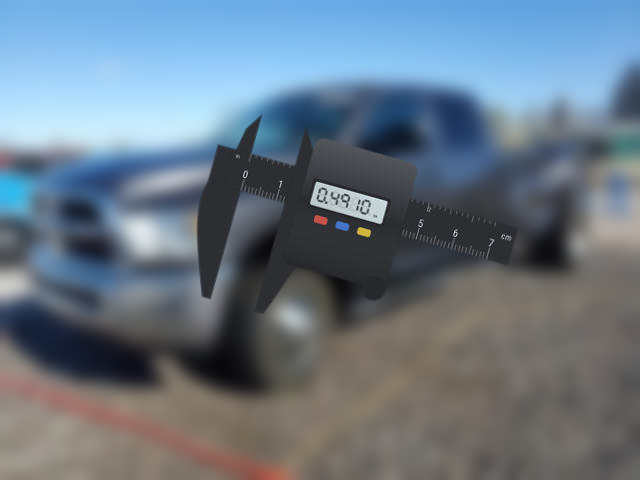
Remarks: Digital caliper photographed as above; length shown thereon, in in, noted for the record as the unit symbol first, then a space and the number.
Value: in 0.4910
